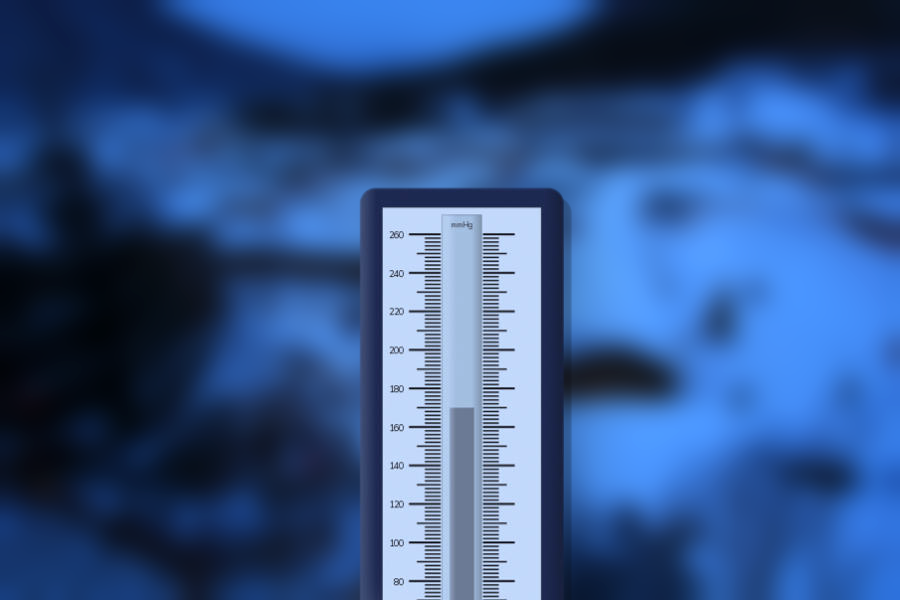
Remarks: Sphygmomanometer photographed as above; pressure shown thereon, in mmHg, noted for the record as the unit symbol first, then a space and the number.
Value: mmHg 170
